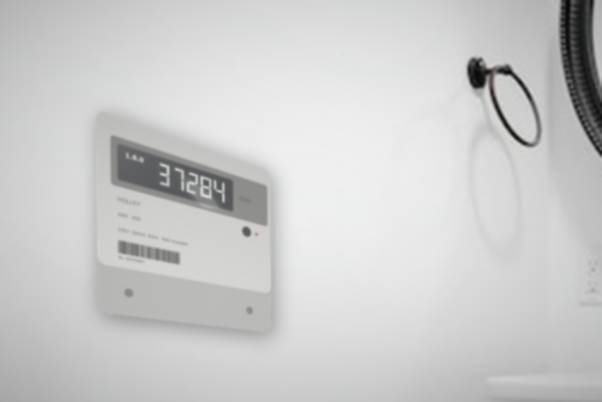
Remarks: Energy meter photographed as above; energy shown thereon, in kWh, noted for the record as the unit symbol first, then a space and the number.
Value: kWh 37284
